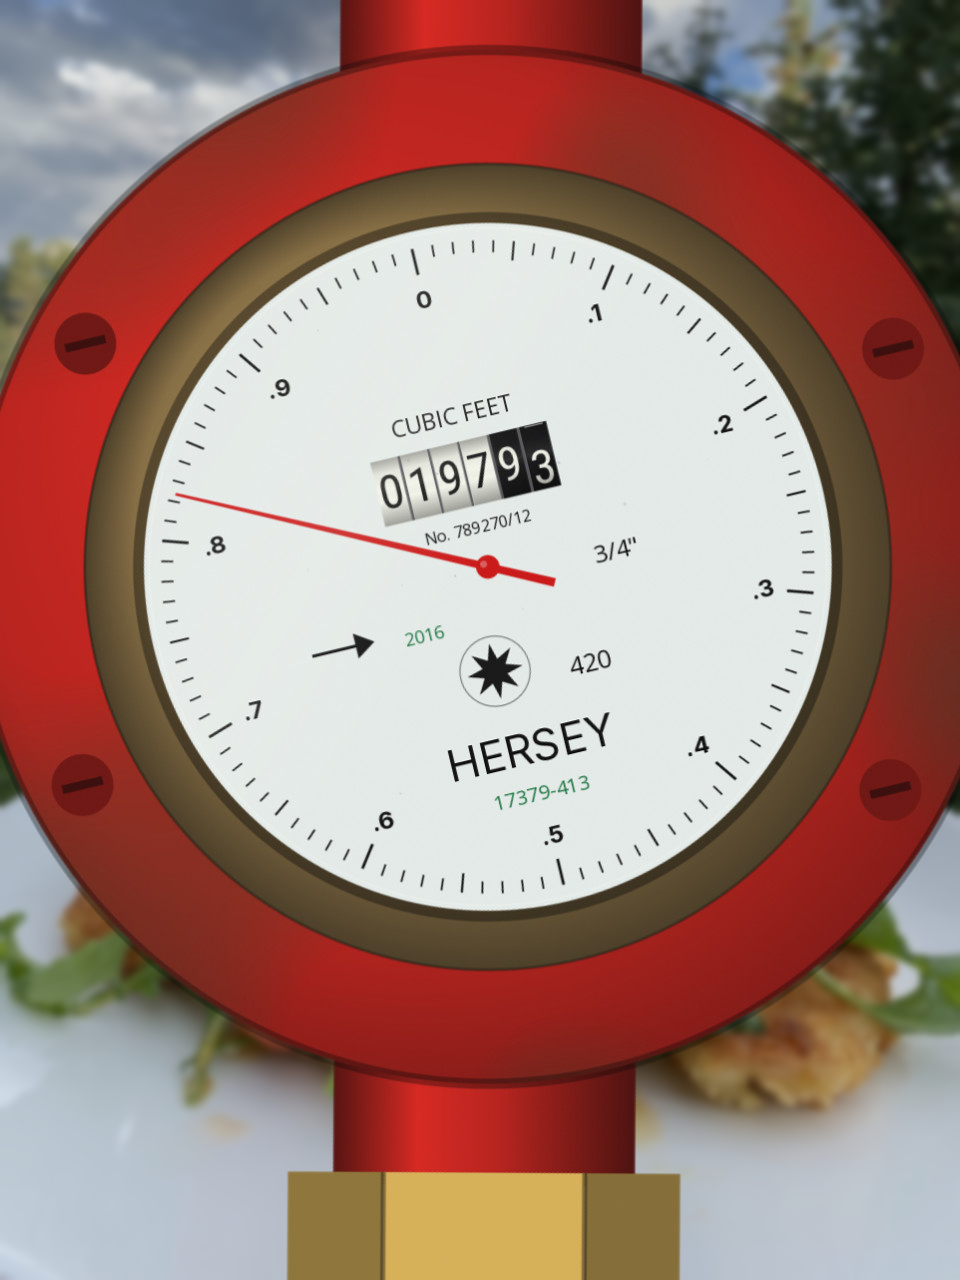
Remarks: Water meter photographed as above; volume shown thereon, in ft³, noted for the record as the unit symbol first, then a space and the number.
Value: ft³ 19792.82
